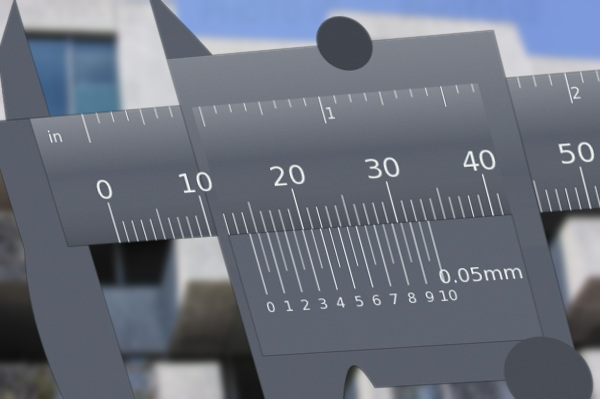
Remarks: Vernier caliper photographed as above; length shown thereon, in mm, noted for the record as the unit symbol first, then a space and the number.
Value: mm 14.2
